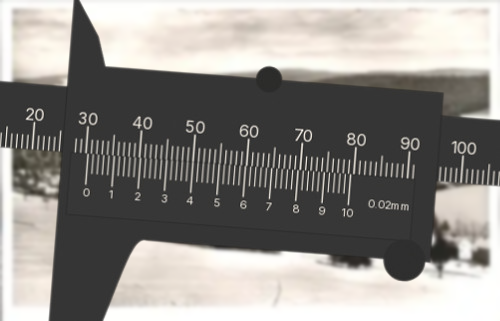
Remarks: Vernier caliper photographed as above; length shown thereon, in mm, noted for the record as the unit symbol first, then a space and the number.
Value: mm 30.4
